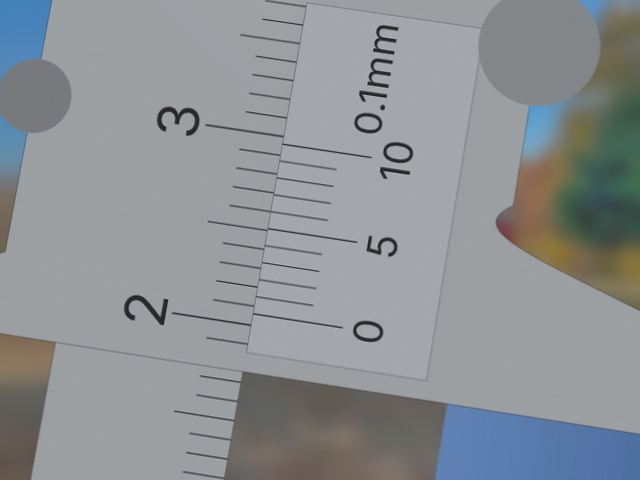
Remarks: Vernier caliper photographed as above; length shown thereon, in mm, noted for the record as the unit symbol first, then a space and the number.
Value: mm 20.6
